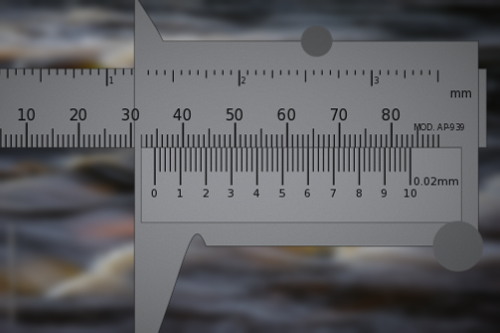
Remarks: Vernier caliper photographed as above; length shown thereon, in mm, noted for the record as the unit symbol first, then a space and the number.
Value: mm 34.6
